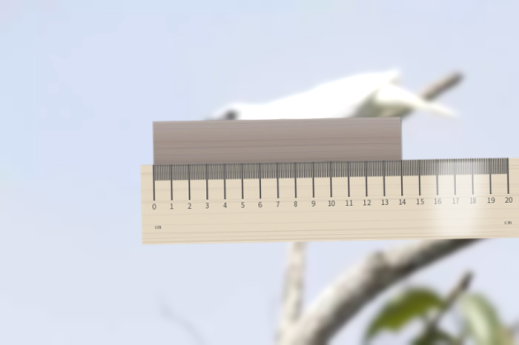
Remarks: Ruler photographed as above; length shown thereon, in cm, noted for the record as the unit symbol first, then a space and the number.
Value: cm 14
